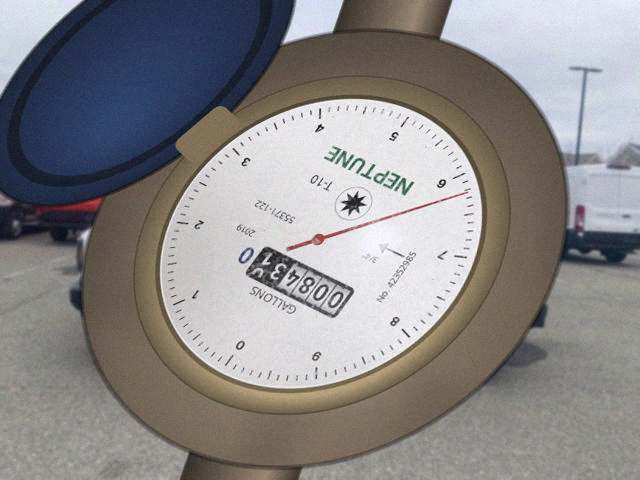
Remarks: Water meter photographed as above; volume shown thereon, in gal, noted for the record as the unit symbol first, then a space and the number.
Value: gal 84306.2
